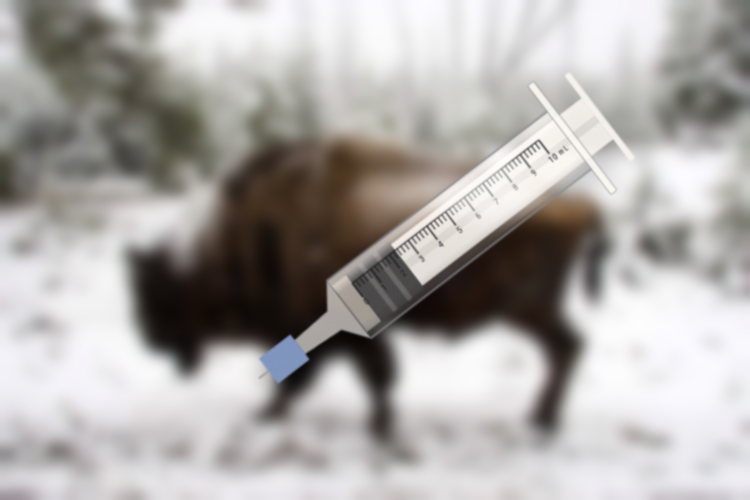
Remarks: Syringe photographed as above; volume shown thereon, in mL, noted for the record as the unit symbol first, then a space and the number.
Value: mL 0
